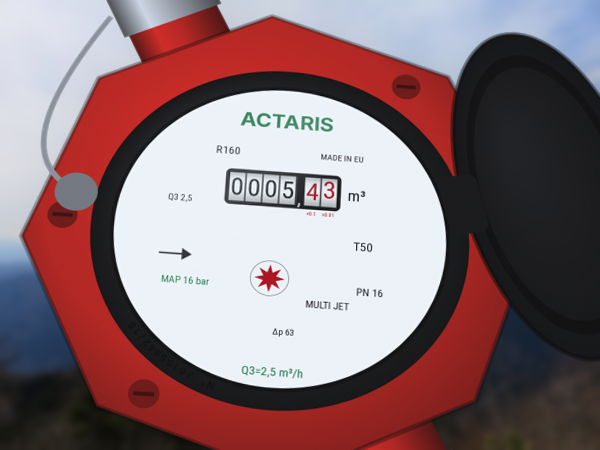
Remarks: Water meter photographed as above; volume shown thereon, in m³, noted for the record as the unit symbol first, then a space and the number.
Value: m³ 5.43
